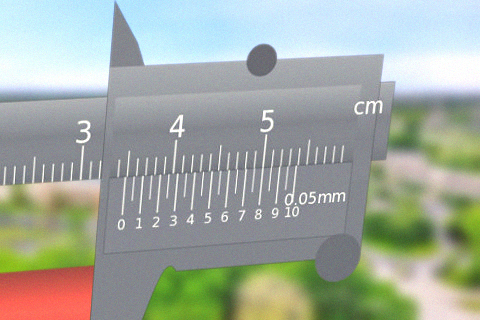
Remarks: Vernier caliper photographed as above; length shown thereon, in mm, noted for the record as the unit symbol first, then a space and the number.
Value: mm 34.8
